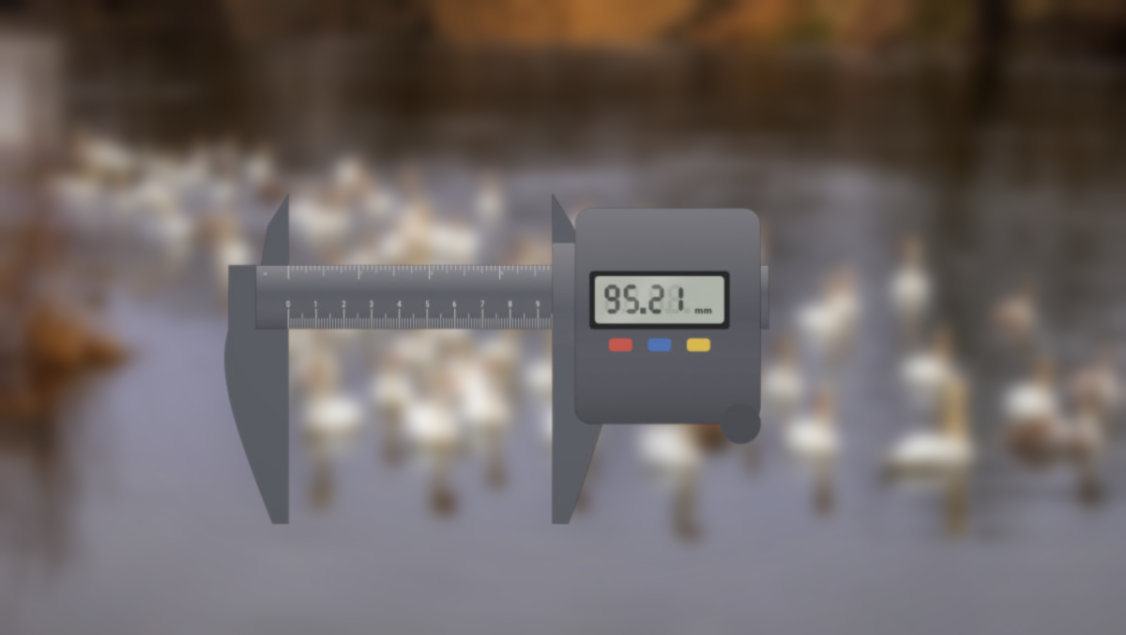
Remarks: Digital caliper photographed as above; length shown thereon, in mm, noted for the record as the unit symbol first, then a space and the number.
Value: mm 95.21
